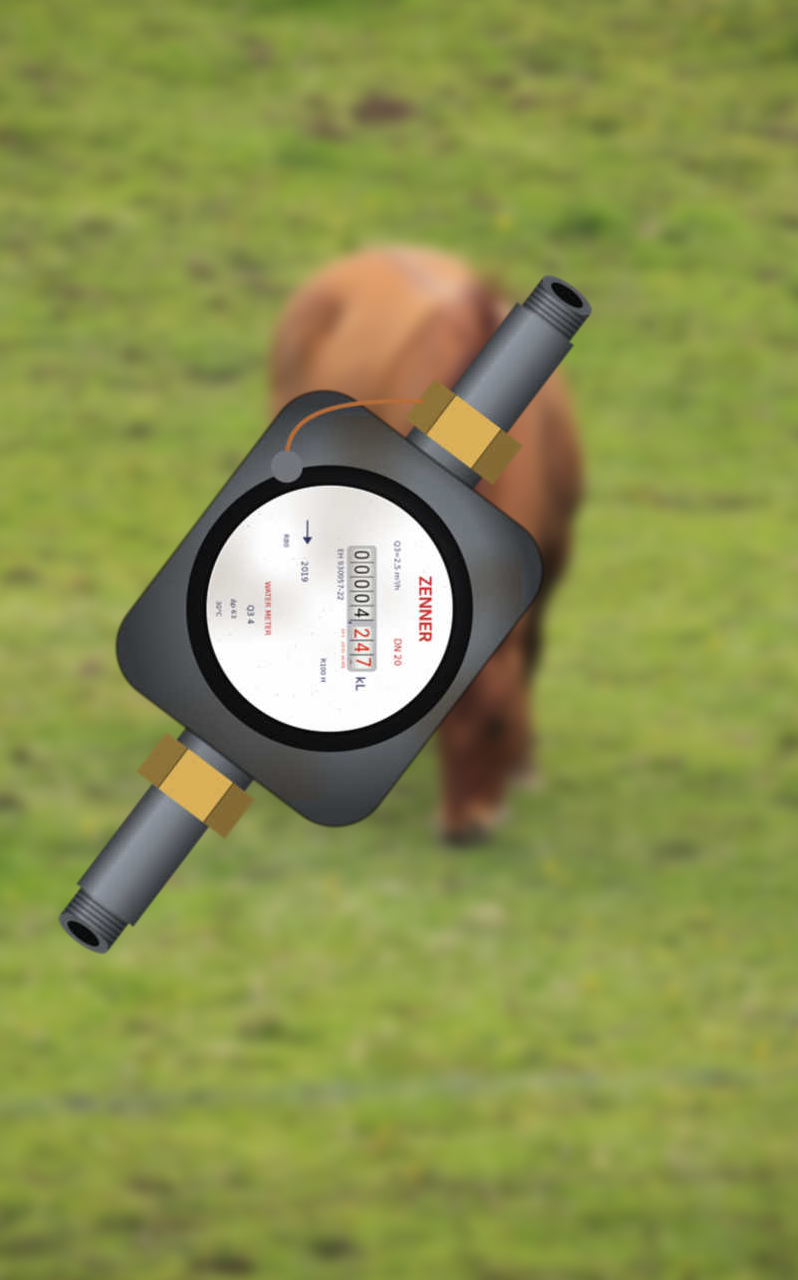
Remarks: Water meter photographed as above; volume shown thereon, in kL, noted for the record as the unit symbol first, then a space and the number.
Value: kL 4.247
